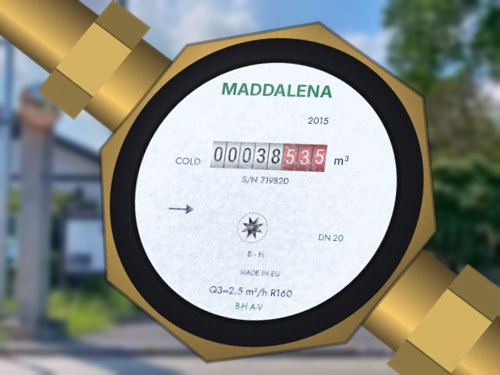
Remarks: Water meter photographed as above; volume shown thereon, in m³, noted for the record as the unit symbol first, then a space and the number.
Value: m³ 38.535
